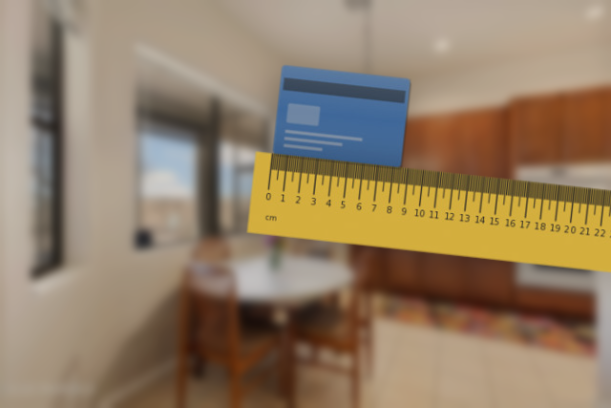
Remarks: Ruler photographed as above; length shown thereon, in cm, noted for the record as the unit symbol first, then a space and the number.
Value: cm 8.5
